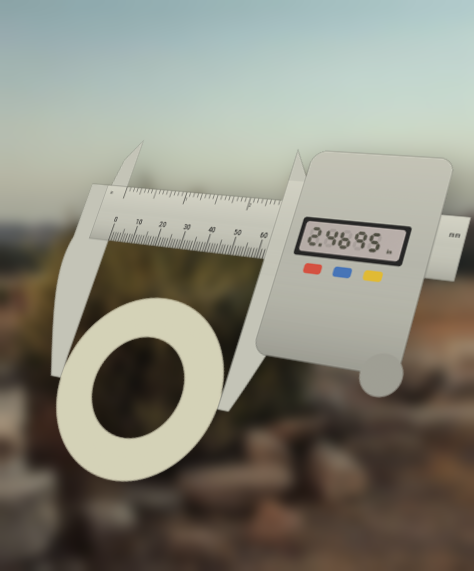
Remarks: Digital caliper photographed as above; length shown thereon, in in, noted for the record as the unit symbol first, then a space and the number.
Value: in 2.4695
